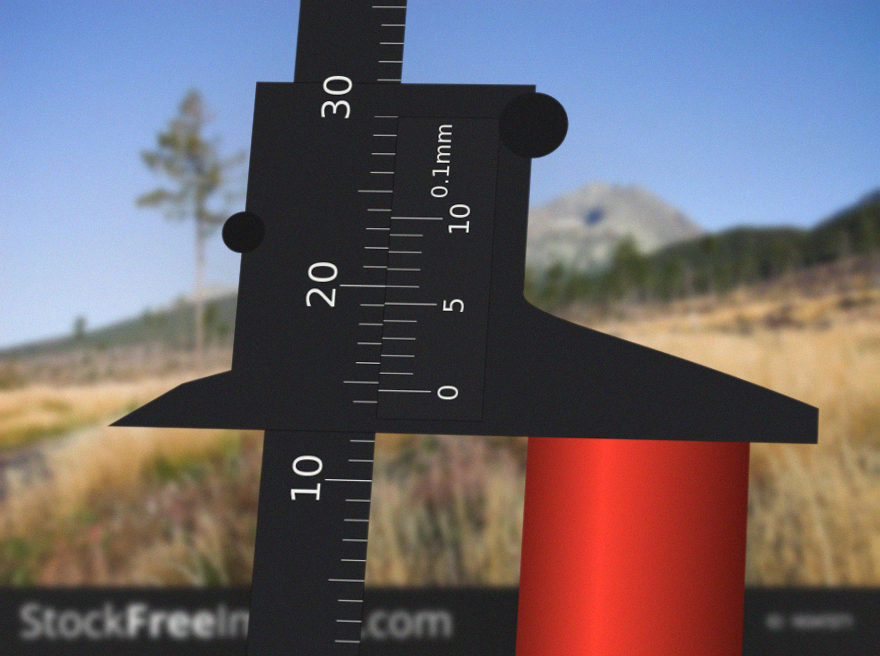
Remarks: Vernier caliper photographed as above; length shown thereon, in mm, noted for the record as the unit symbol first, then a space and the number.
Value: mm 14.6
